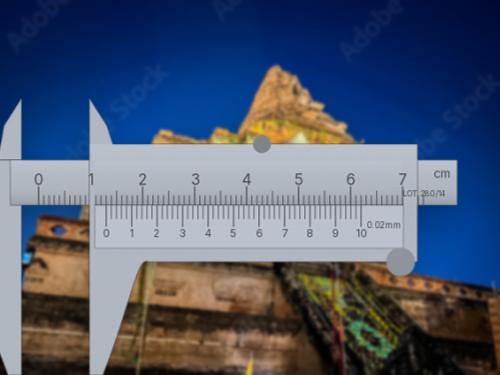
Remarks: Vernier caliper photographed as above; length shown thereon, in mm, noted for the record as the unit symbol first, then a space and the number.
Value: mm 13.0
